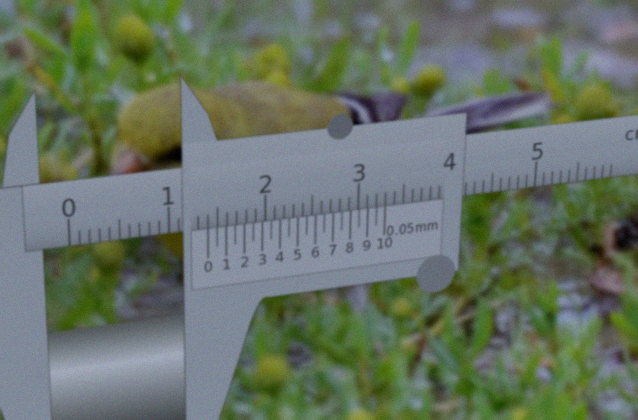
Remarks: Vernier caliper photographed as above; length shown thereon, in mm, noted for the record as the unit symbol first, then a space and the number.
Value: mm 14.0
